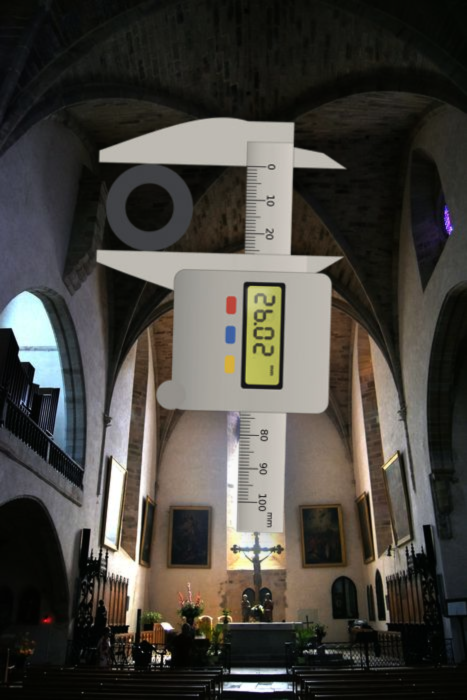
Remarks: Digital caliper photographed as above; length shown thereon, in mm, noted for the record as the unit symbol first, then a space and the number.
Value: mm 26.02
